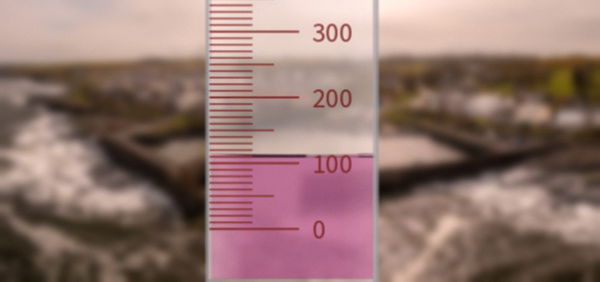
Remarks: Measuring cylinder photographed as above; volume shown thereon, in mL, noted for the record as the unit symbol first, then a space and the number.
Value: mL 110
